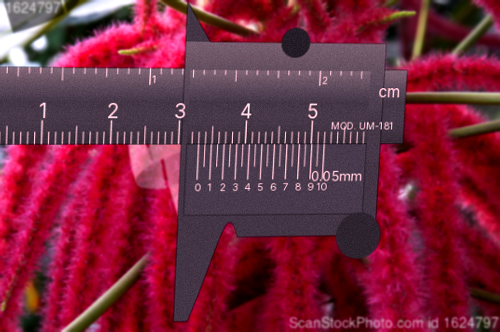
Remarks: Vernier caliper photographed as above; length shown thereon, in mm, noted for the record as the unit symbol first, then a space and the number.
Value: mm 33.0
